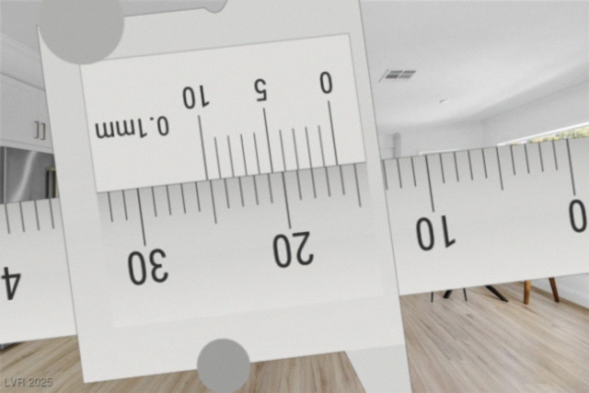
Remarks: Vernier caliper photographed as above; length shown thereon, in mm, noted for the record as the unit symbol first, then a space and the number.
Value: mm 16.2
